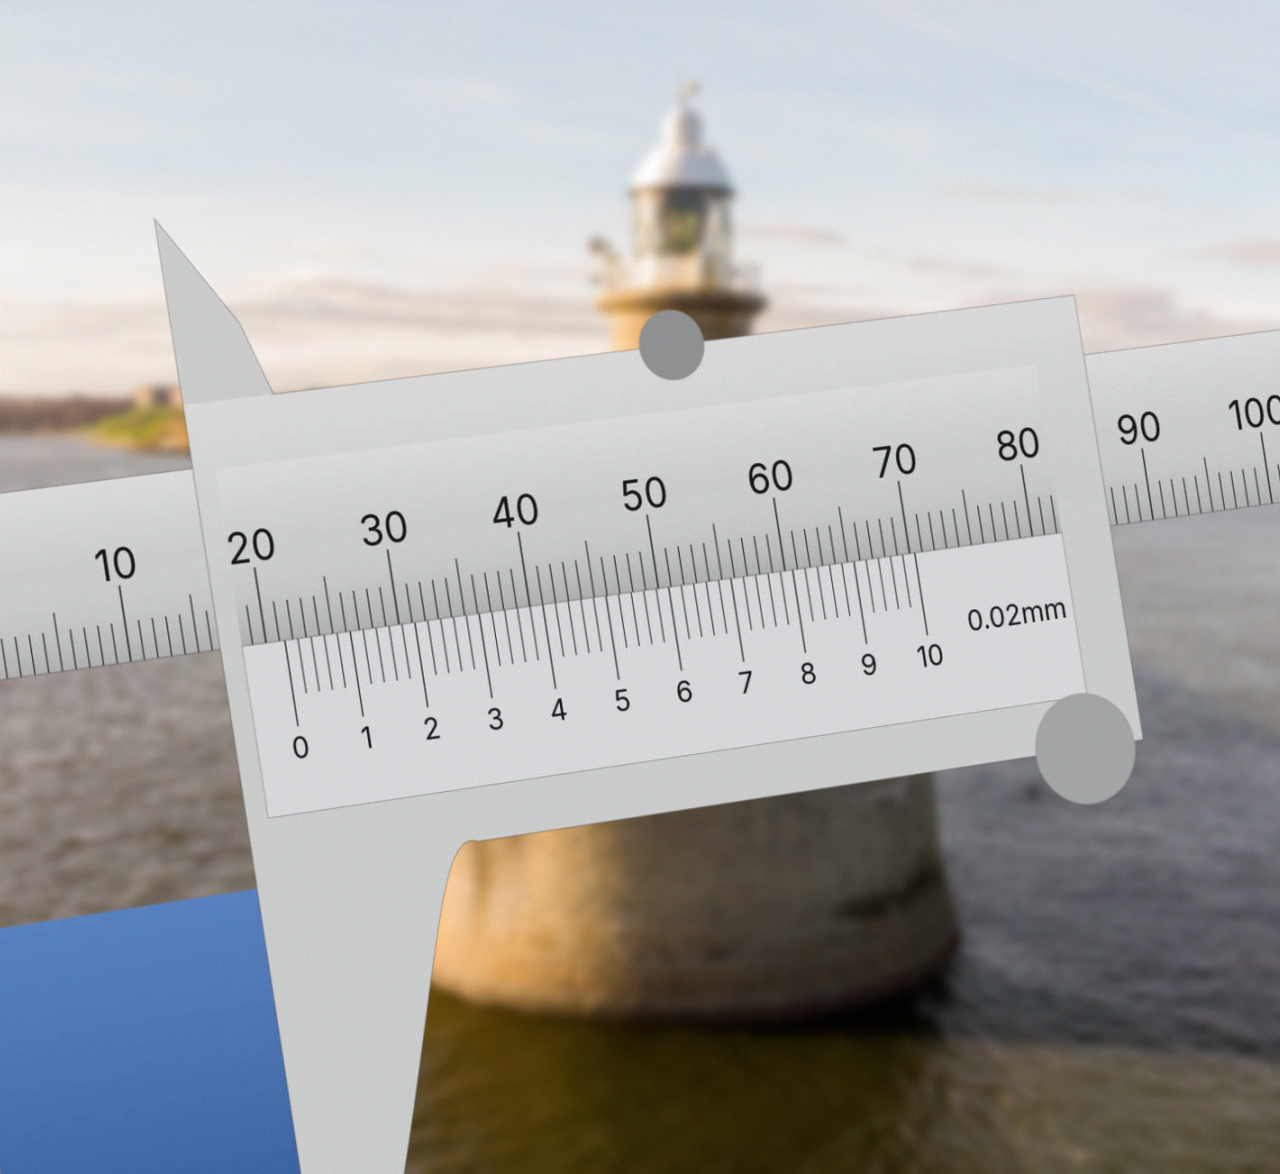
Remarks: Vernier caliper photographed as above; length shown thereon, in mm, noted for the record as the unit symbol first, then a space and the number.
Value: mm 21.4
